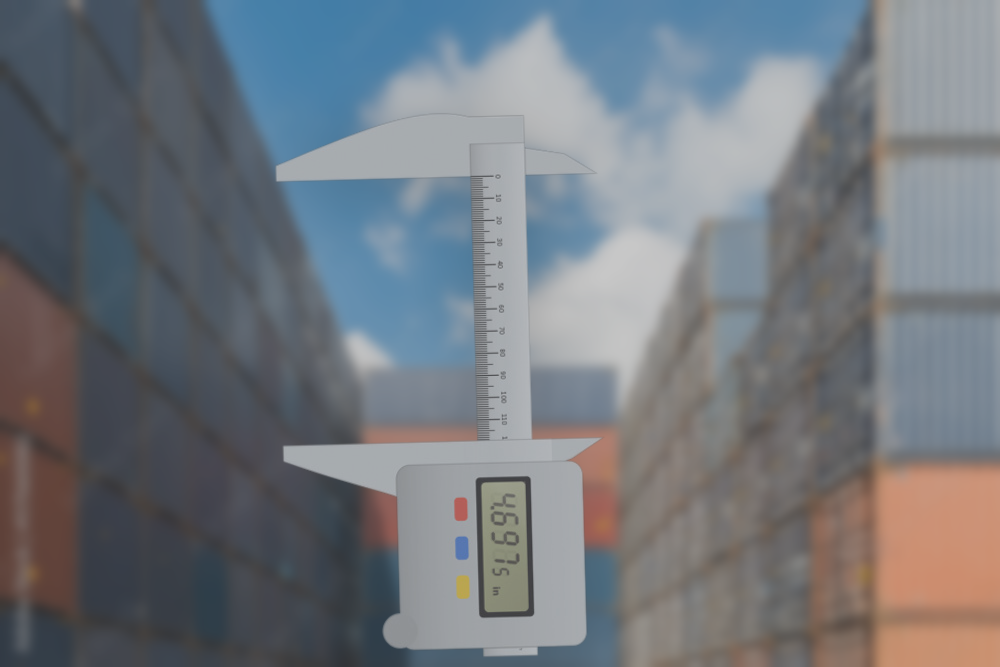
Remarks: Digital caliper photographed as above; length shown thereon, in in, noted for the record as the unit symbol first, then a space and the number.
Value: in 4.6975
